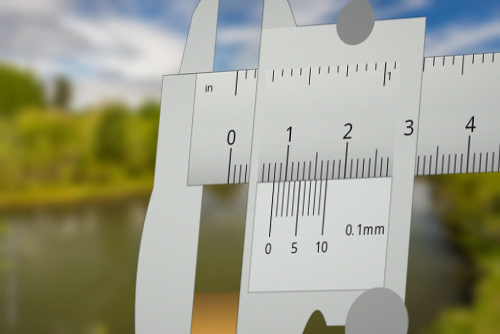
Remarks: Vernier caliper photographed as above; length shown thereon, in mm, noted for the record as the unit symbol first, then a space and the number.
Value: mm 8.0
